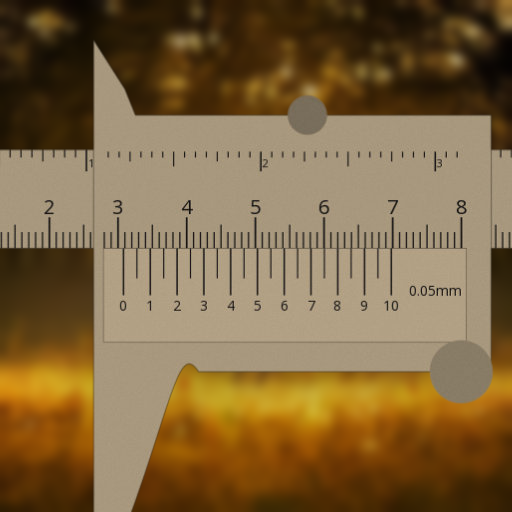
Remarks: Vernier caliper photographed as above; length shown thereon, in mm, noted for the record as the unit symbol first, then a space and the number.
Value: mm 30.8
